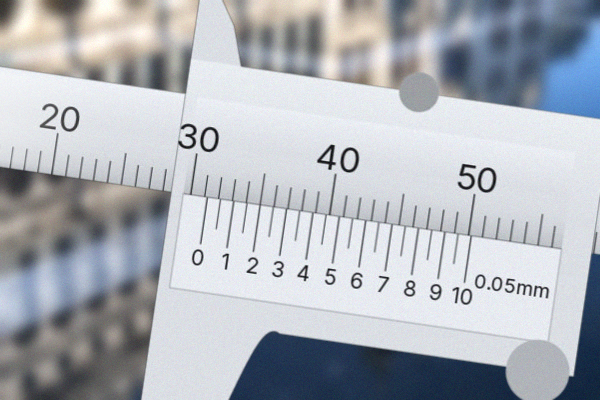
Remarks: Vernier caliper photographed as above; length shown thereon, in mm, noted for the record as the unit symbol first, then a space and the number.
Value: mm 31.2
